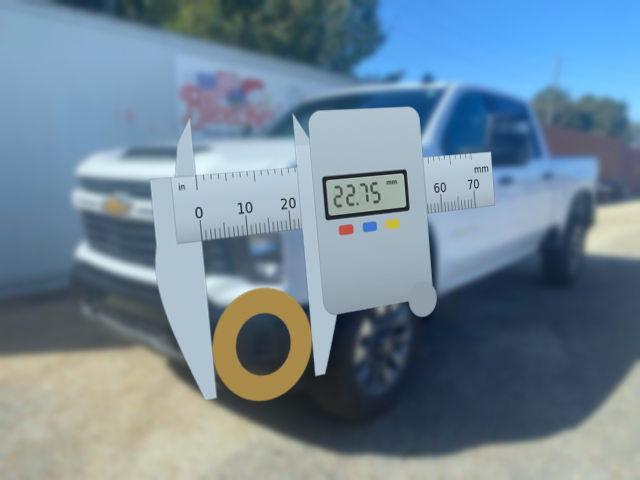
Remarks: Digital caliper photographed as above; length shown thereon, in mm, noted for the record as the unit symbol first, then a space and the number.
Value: mm 22.75
